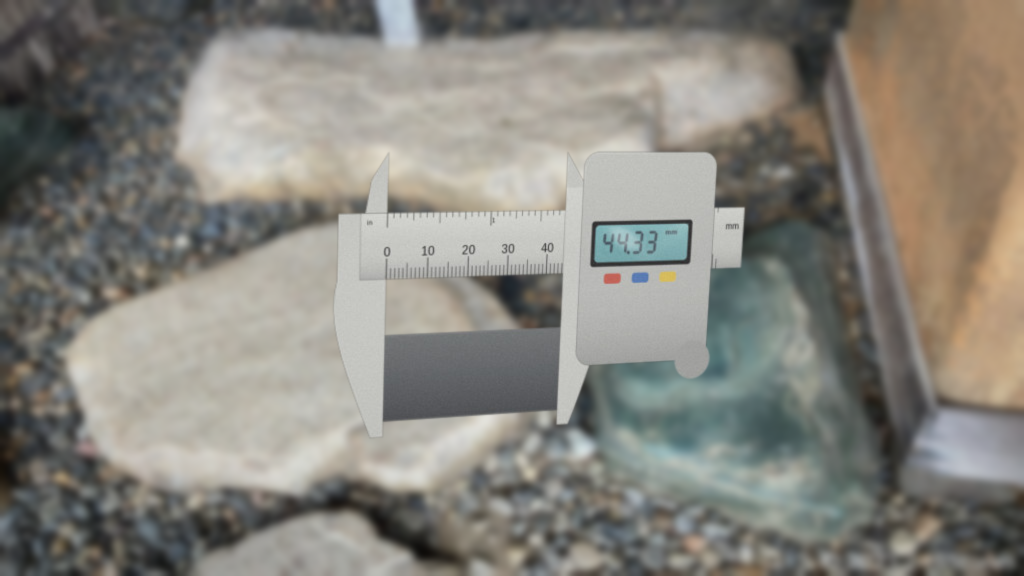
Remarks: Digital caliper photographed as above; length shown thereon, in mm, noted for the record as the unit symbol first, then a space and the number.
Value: mm 44.33
